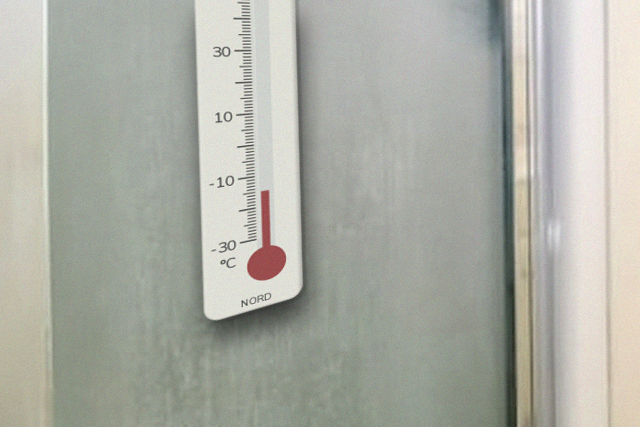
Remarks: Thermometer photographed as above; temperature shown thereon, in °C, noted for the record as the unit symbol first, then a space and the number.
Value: °C -15
